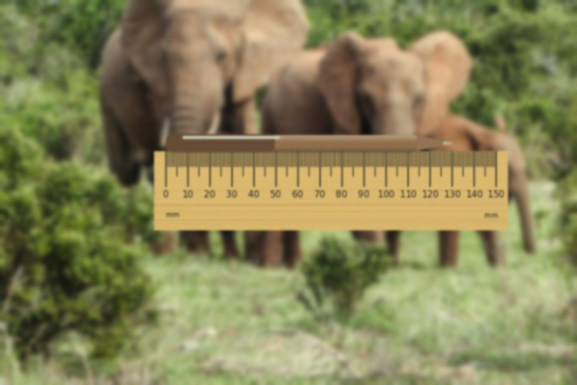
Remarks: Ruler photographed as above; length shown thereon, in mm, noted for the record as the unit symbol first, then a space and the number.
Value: mm 130
